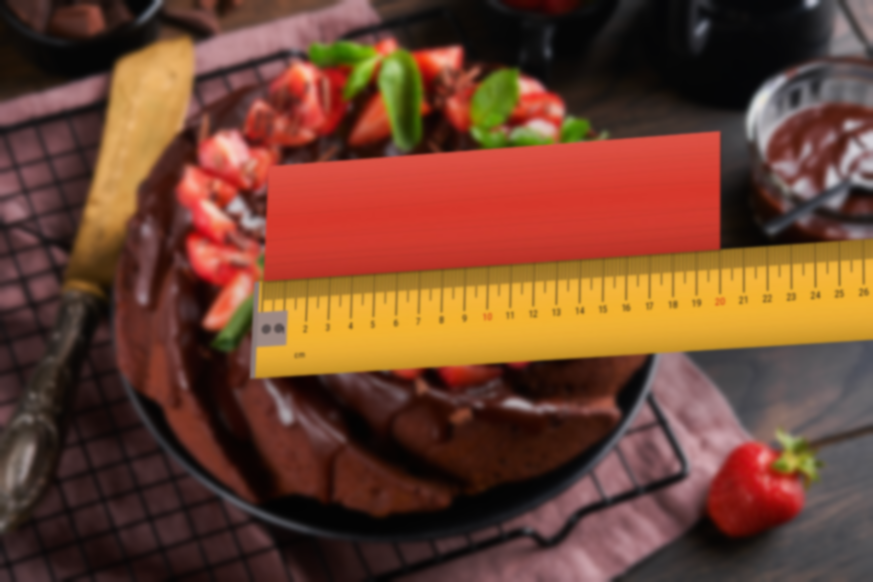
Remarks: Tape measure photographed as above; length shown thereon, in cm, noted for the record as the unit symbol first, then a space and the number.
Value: cm 20
